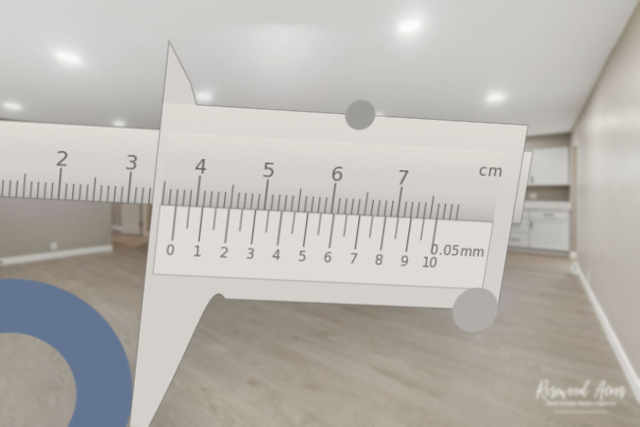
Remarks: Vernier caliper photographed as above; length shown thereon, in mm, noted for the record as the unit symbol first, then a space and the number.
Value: mm 37.0
